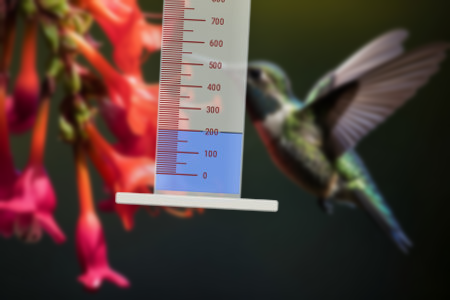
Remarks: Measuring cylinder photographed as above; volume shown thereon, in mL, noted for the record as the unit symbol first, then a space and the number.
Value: mL 200
